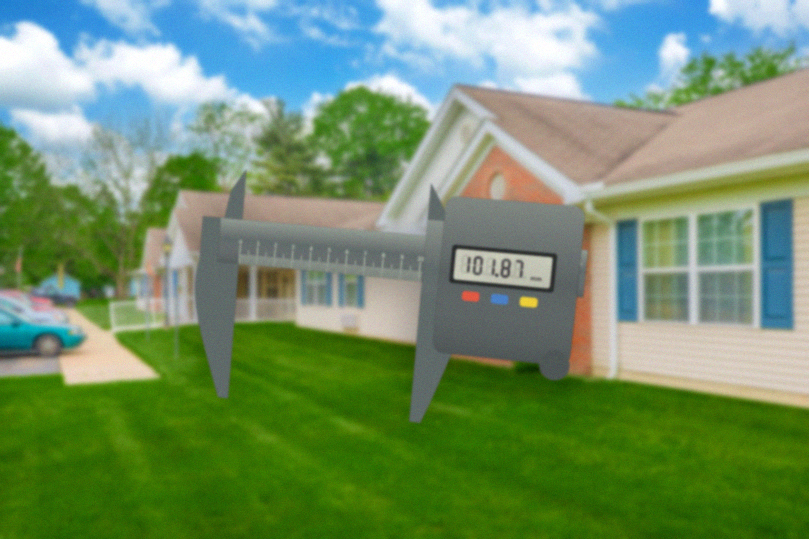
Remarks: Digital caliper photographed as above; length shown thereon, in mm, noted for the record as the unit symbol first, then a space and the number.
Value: mm 101.87
